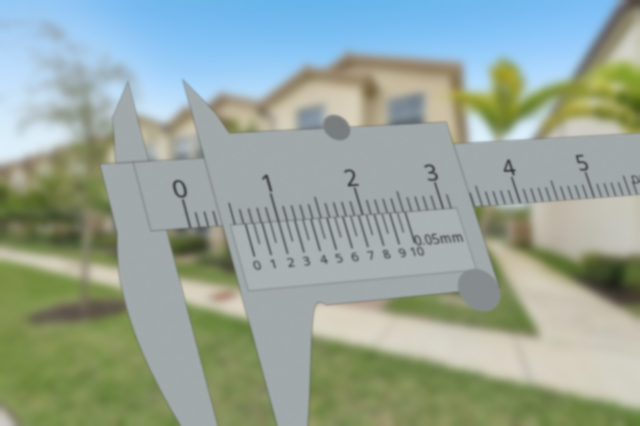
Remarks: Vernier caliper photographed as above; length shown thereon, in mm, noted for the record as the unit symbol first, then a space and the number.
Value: mm 6.2
